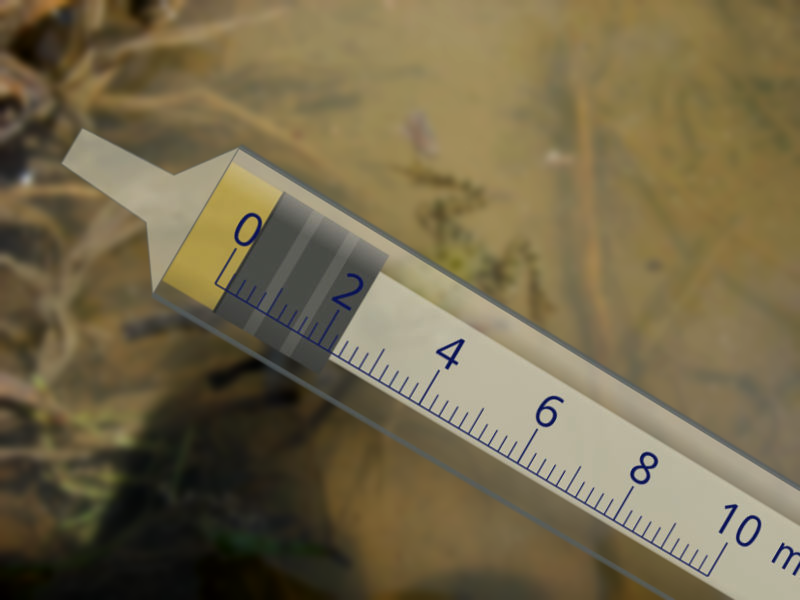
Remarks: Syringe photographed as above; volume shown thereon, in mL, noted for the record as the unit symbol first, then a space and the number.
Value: mL 0.2
